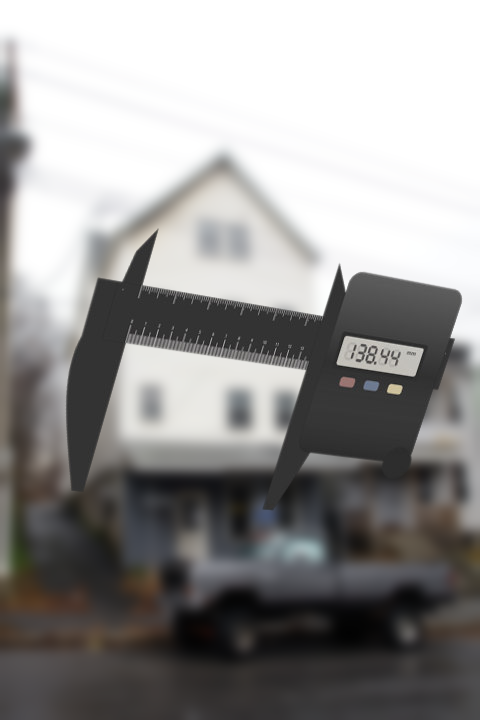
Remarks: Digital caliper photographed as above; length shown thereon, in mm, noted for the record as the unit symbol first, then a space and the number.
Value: mm 138.44
